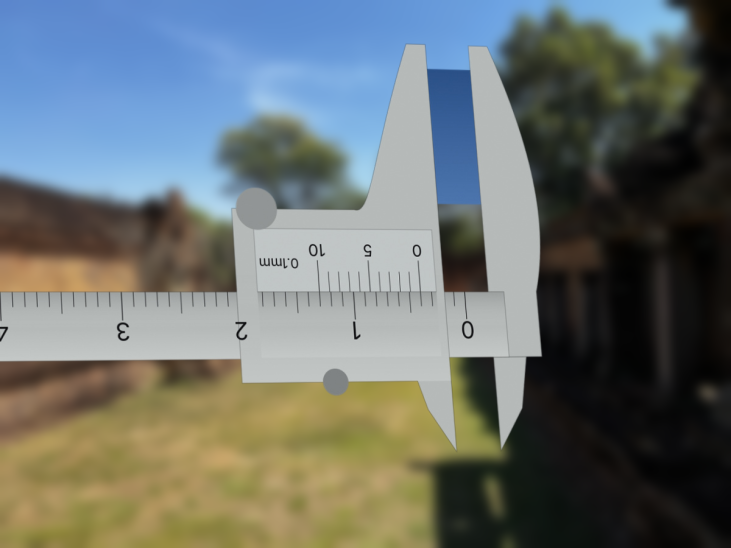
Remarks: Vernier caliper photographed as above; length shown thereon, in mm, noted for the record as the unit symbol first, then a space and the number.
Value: mm 4.0
